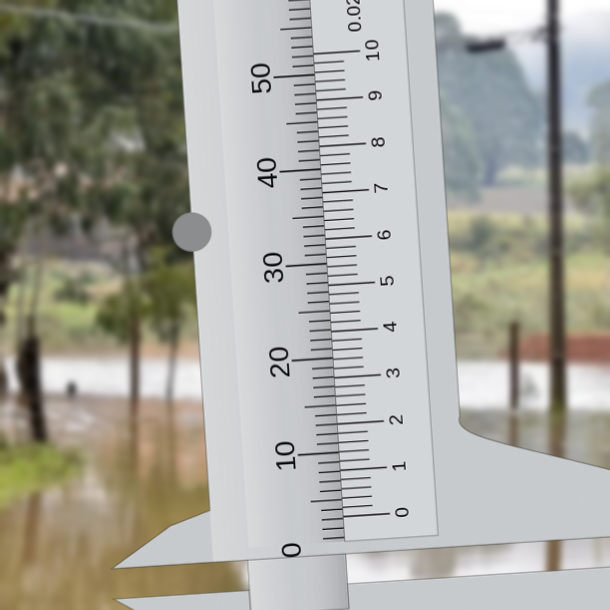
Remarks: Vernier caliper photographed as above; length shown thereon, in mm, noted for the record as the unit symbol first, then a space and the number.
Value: mm 3.2
